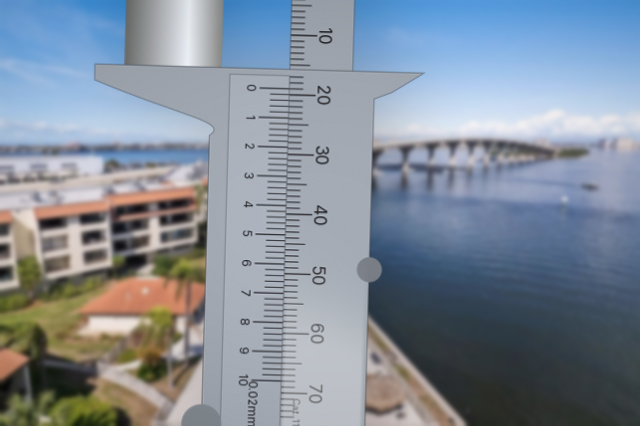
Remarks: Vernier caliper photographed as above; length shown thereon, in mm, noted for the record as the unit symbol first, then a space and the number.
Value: mm 19.0
